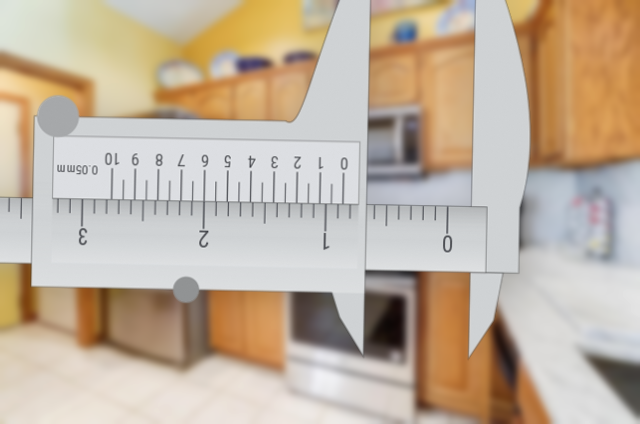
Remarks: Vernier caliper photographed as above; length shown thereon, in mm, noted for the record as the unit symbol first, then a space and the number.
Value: mm 8.6
